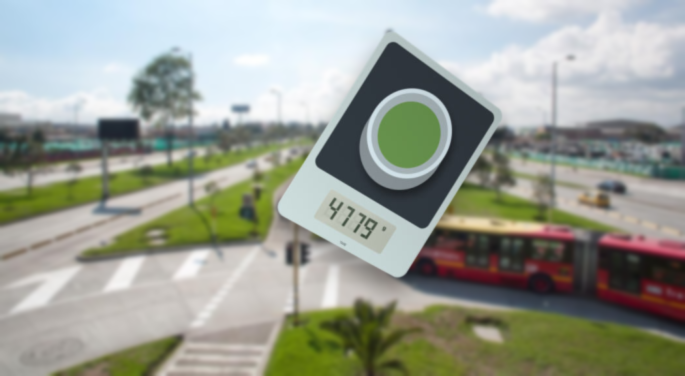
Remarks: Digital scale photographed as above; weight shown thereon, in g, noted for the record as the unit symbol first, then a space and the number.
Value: g 4779
